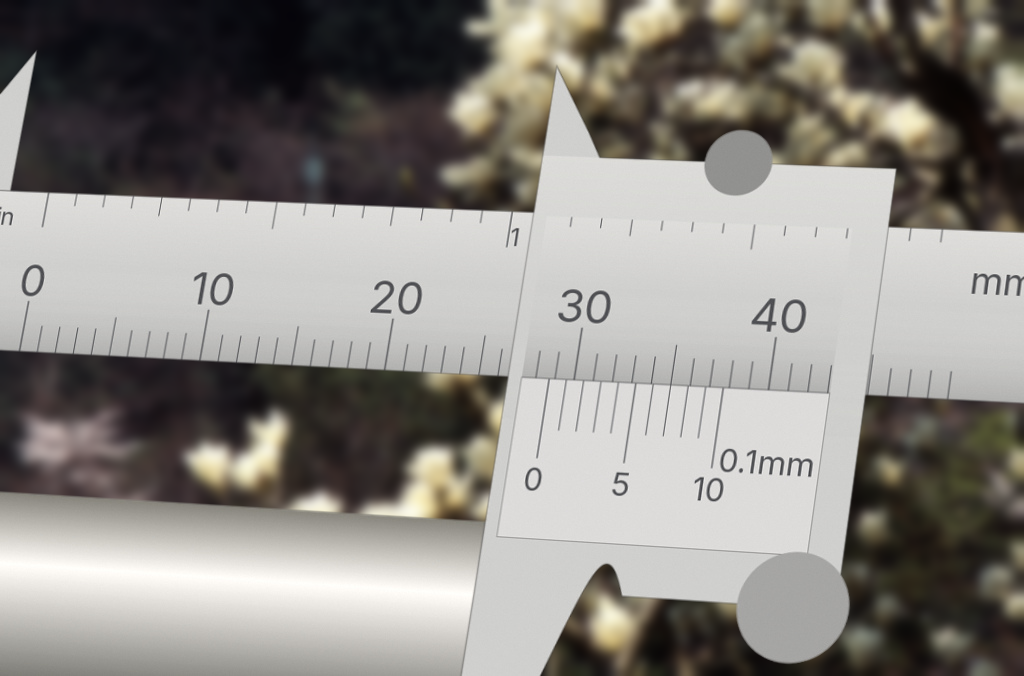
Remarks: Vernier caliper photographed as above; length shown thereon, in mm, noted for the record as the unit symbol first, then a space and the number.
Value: mm 28.7
